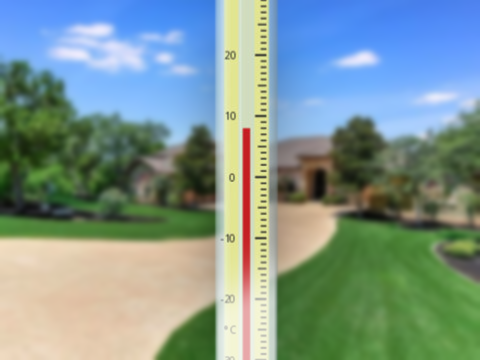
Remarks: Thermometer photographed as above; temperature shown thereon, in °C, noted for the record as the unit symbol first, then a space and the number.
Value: °C 8
